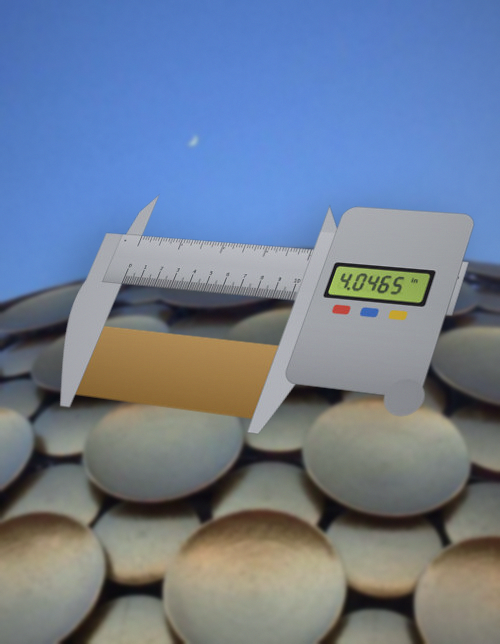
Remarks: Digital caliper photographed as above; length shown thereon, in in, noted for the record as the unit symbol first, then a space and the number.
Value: in 4.0465
